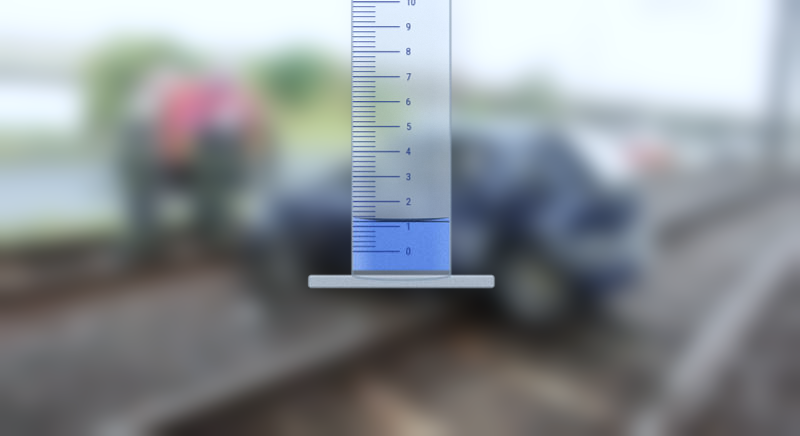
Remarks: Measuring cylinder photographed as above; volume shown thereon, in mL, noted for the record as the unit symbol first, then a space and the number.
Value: mL 1.2
